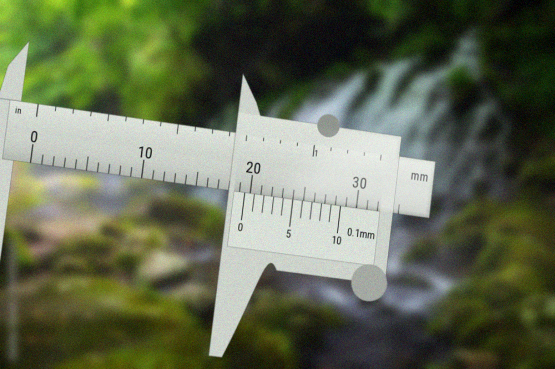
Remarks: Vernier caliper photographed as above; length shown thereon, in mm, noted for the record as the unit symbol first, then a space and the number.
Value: mm 19.5
